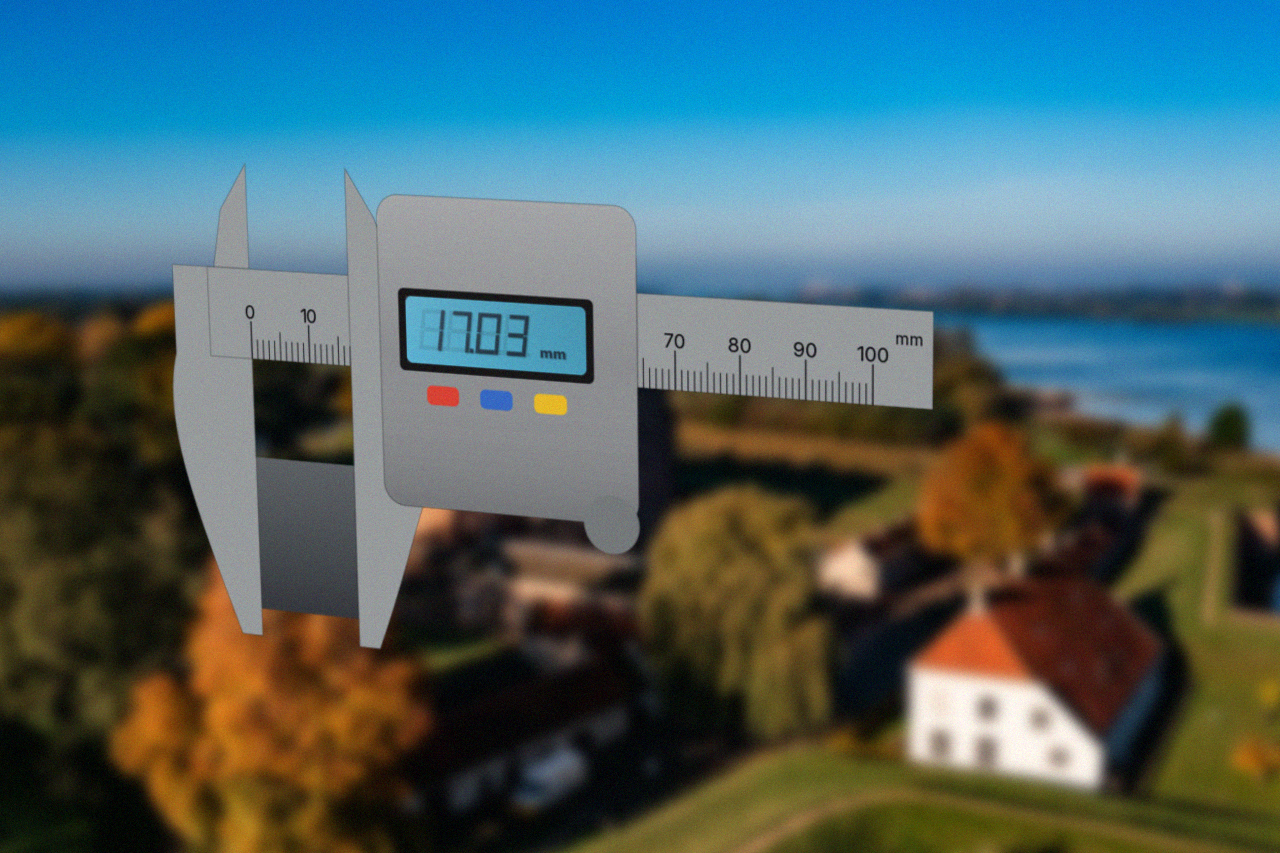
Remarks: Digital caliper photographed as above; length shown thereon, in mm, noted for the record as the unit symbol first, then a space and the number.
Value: mm 17.03
